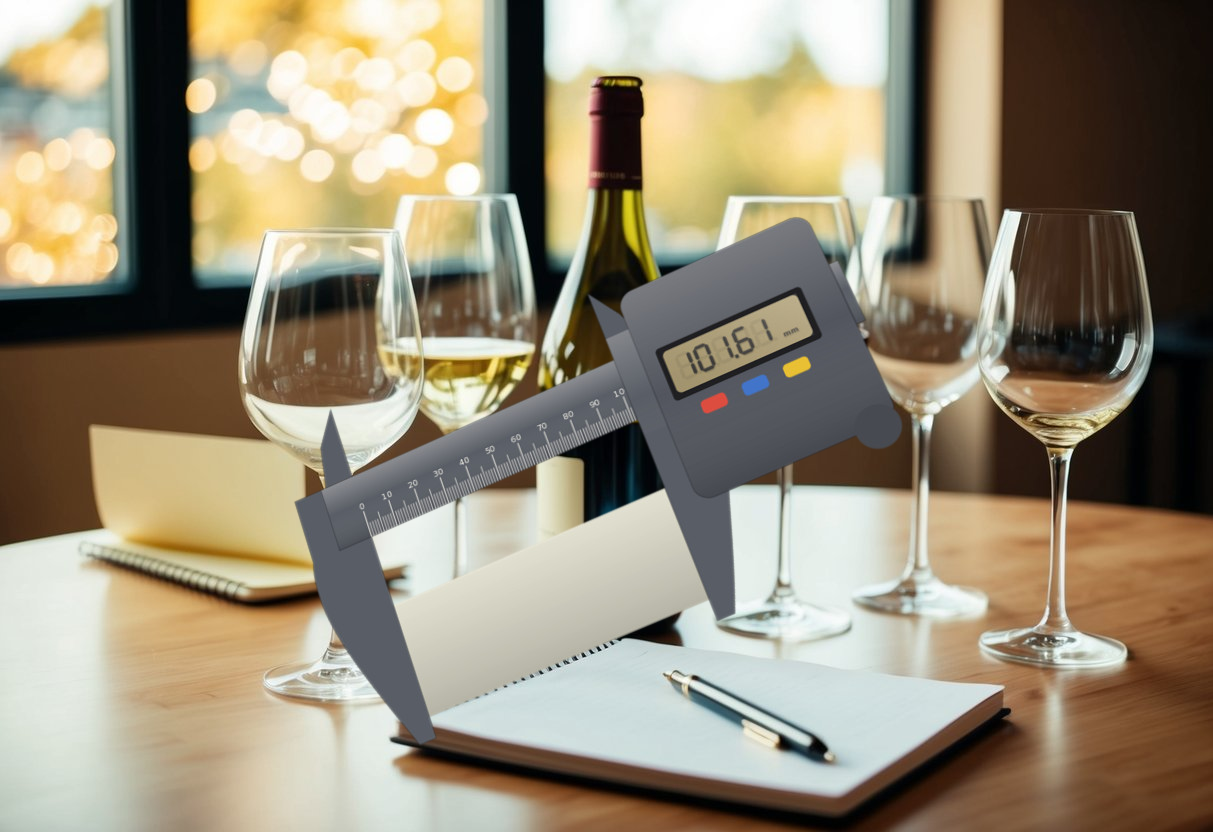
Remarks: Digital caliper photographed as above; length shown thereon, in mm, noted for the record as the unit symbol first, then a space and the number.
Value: mm 101.61
